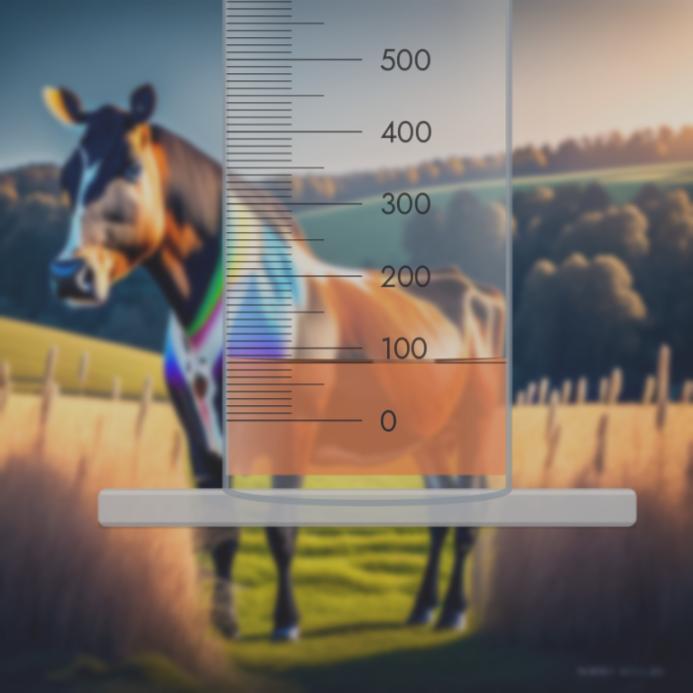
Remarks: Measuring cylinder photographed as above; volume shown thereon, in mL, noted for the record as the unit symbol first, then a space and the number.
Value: mL 80
